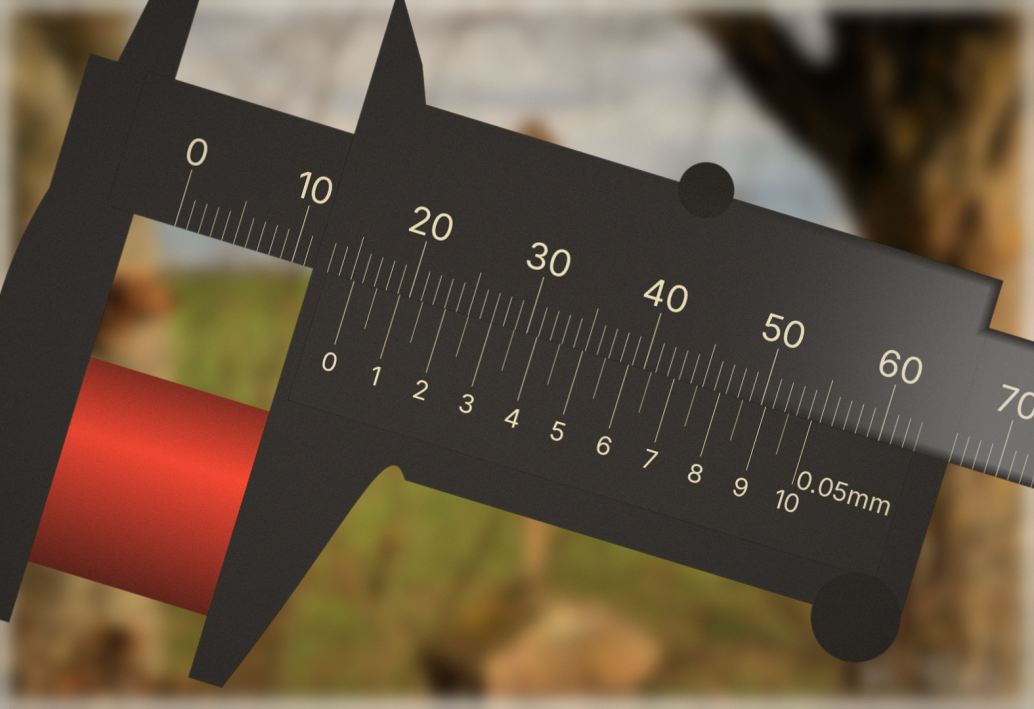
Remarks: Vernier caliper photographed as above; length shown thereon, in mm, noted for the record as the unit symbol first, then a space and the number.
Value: mm 15.3
